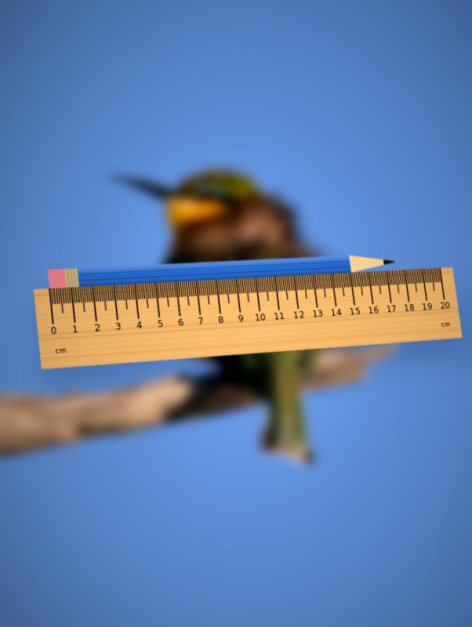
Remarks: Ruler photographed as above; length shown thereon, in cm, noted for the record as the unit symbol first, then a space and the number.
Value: cm 17.5
